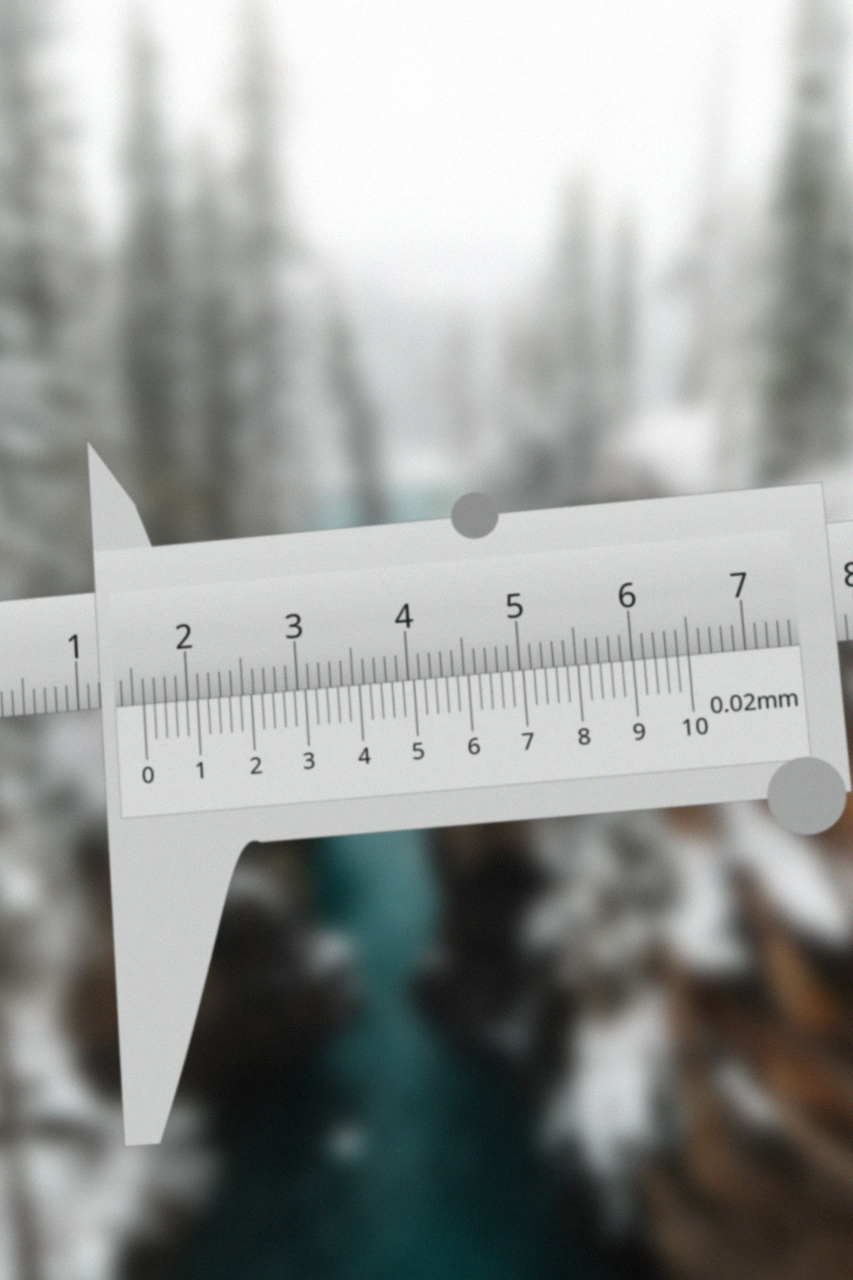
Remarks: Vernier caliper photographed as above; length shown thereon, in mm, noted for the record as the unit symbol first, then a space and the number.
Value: mm 16.0
